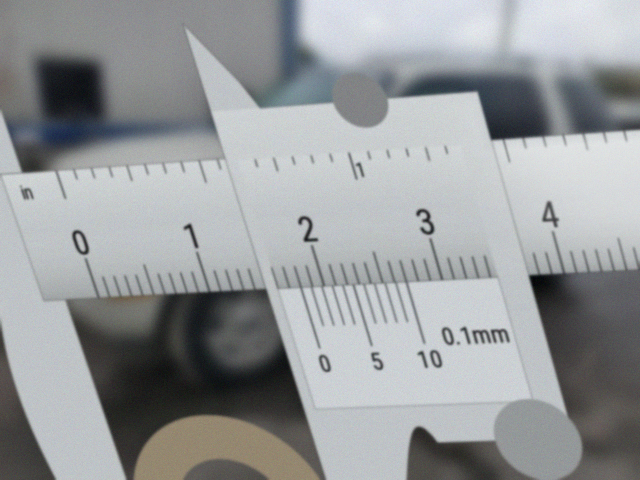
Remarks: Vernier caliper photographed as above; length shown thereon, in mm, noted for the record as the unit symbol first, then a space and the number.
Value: mm 18.0
